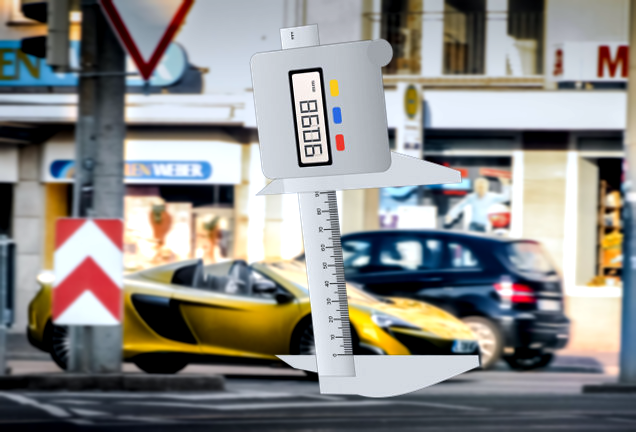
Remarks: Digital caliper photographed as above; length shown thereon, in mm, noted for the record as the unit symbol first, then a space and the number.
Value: mm 90.98
